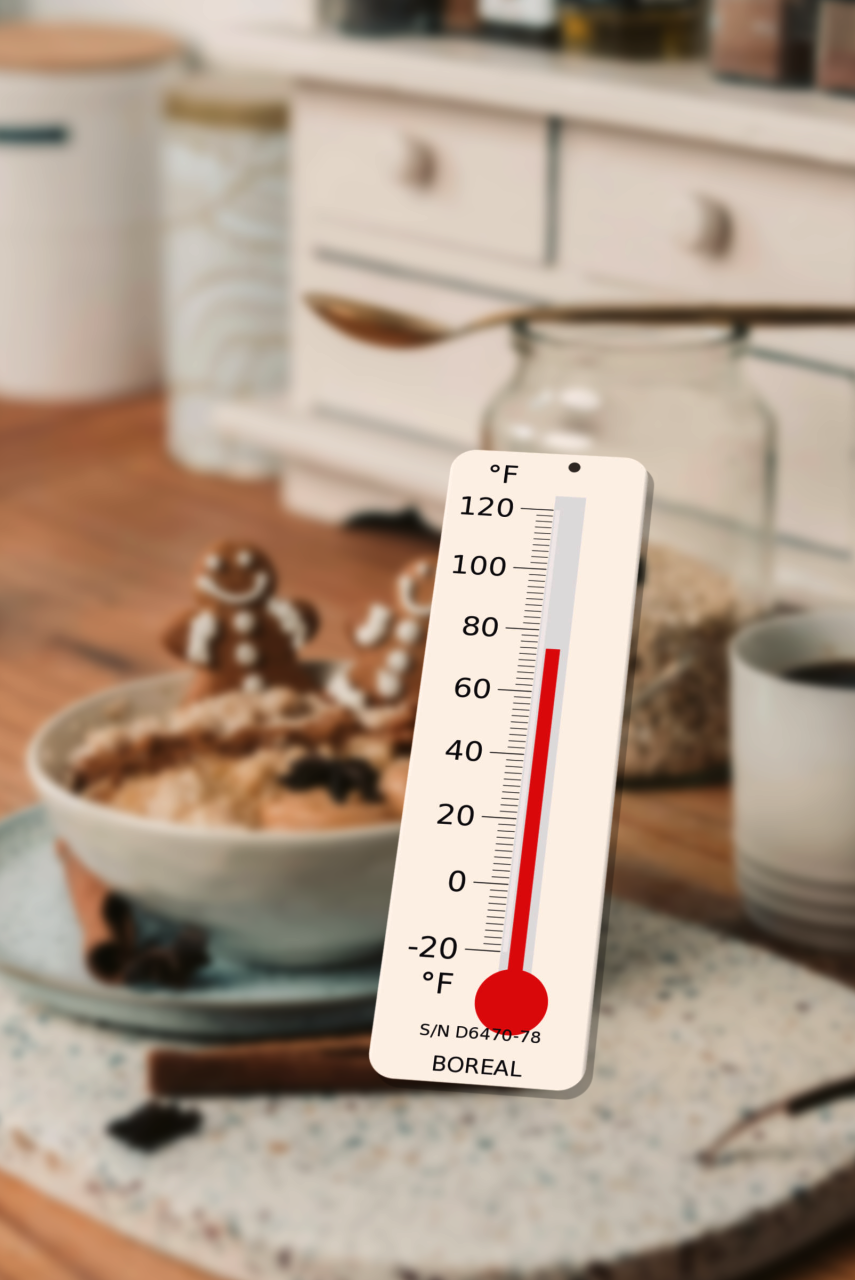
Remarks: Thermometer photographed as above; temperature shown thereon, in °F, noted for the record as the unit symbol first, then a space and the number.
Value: °F 74
